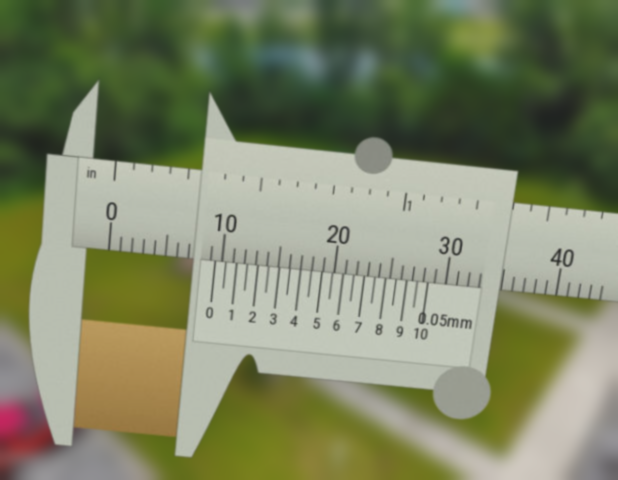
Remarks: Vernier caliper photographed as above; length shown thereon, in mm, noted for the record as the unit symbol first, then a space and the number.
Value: mm 9.4
